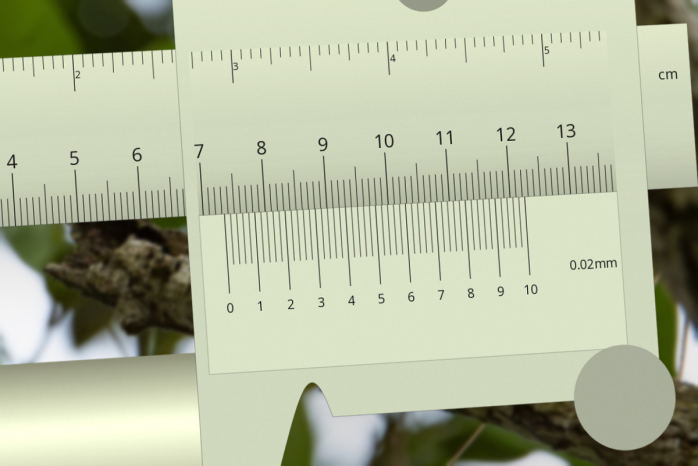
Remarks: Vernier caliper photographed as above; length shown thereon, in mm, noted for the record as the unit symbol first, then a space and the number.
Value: mm 73.4
